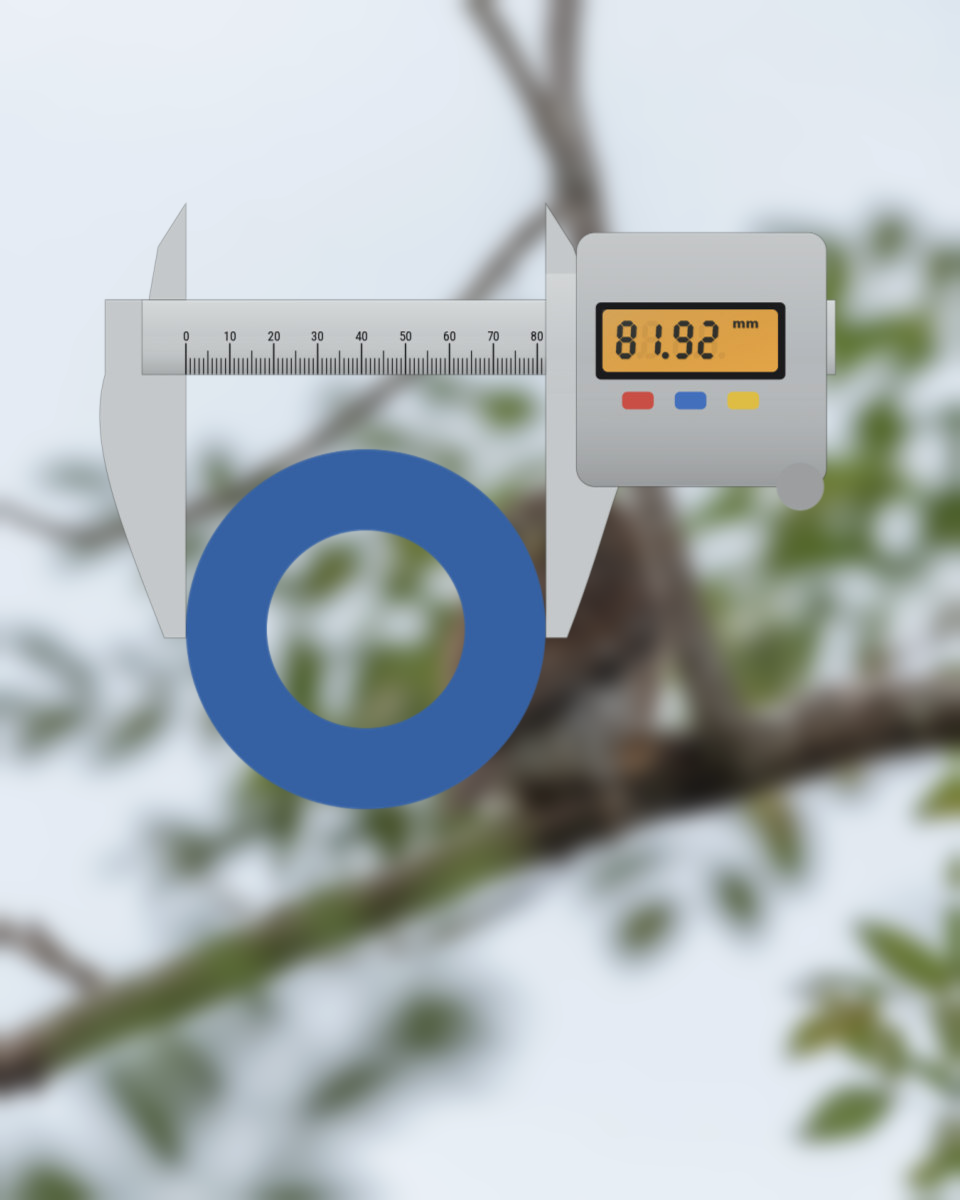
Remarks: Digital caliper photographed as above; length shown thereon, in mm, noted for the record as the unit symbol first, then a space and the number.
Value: mm 81.92
